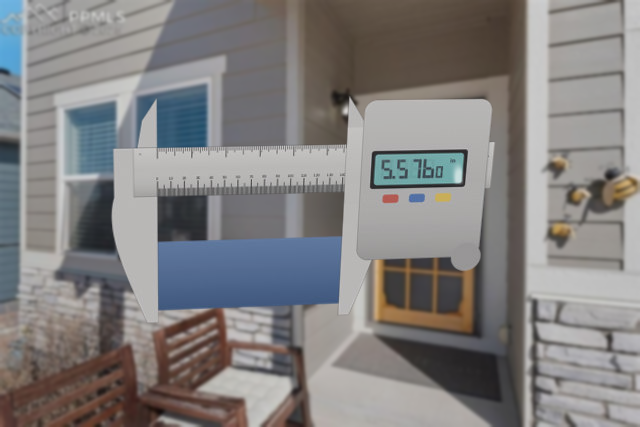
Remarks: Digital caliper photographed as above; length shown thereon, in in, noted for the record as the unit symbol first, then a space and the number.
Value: in 5.5760
